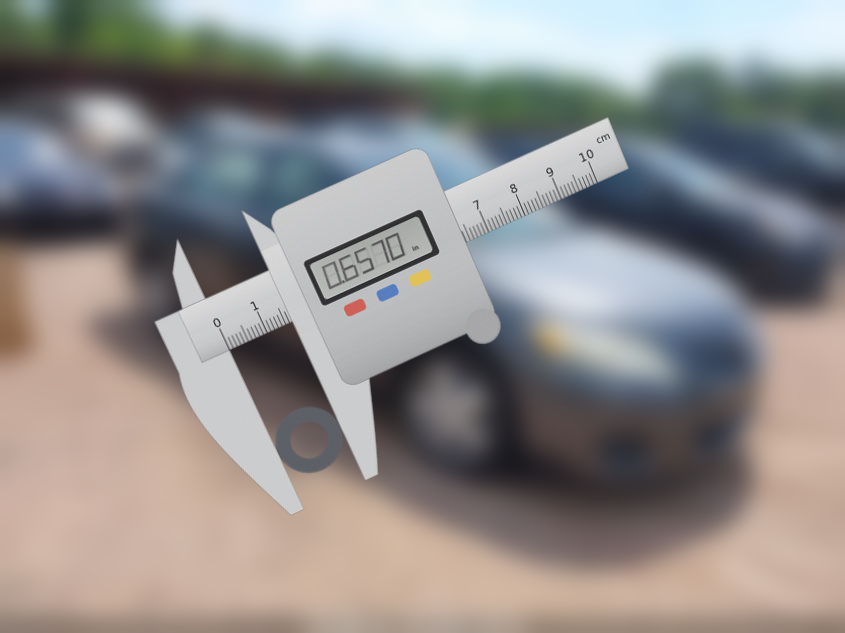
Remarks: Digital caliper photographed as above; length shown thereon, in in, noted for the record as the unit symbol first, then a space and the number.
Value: in 0.6570
